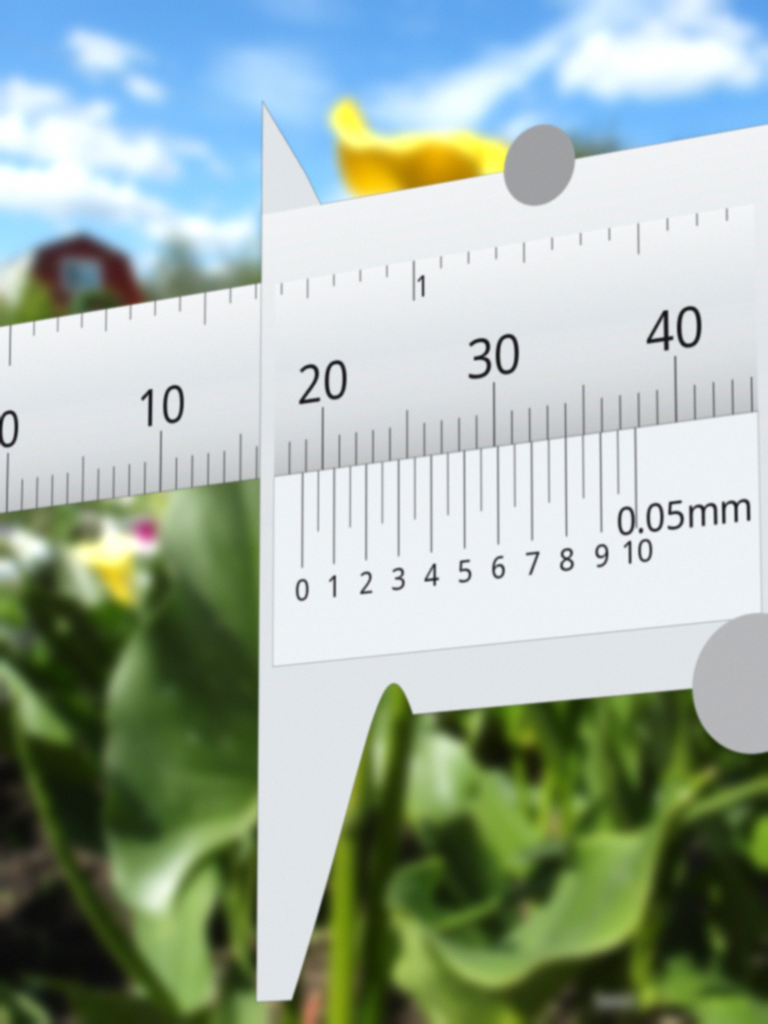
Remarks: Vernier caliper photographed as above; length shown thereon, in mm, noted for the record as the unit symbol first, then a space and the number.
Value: mm 18.8
